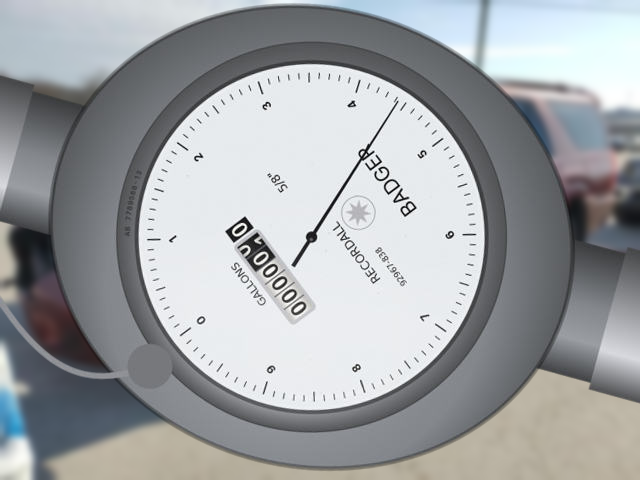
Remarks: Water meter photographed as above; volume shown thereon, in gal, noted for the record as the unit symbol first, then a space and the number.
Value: gal 4.4
